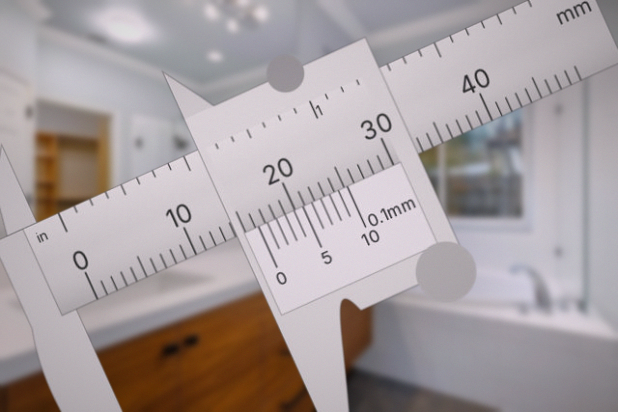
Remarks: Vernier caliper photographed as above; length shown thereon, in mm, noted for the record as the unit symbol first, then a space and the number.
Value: mm 16.3
